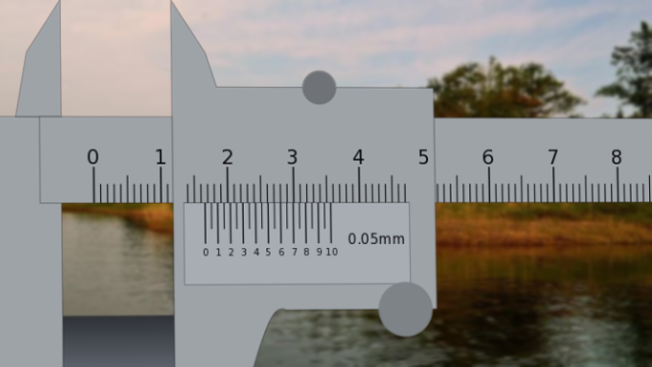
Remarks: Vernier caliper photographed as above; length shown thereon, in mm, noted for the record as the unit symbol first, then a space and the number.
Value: mm 16.6
